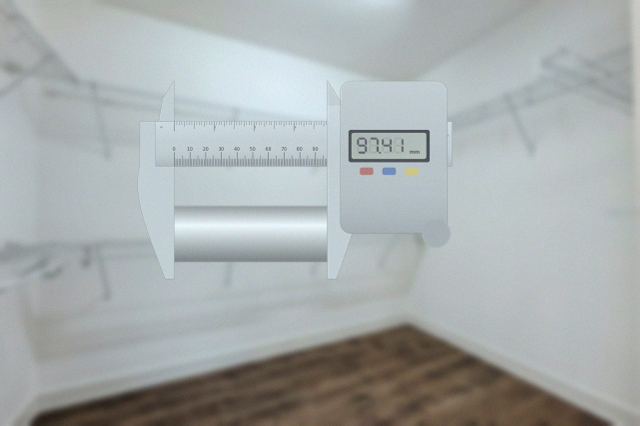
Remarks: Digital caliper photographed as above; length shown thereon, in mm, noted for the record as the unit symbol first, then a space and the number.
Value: mm 97.41
